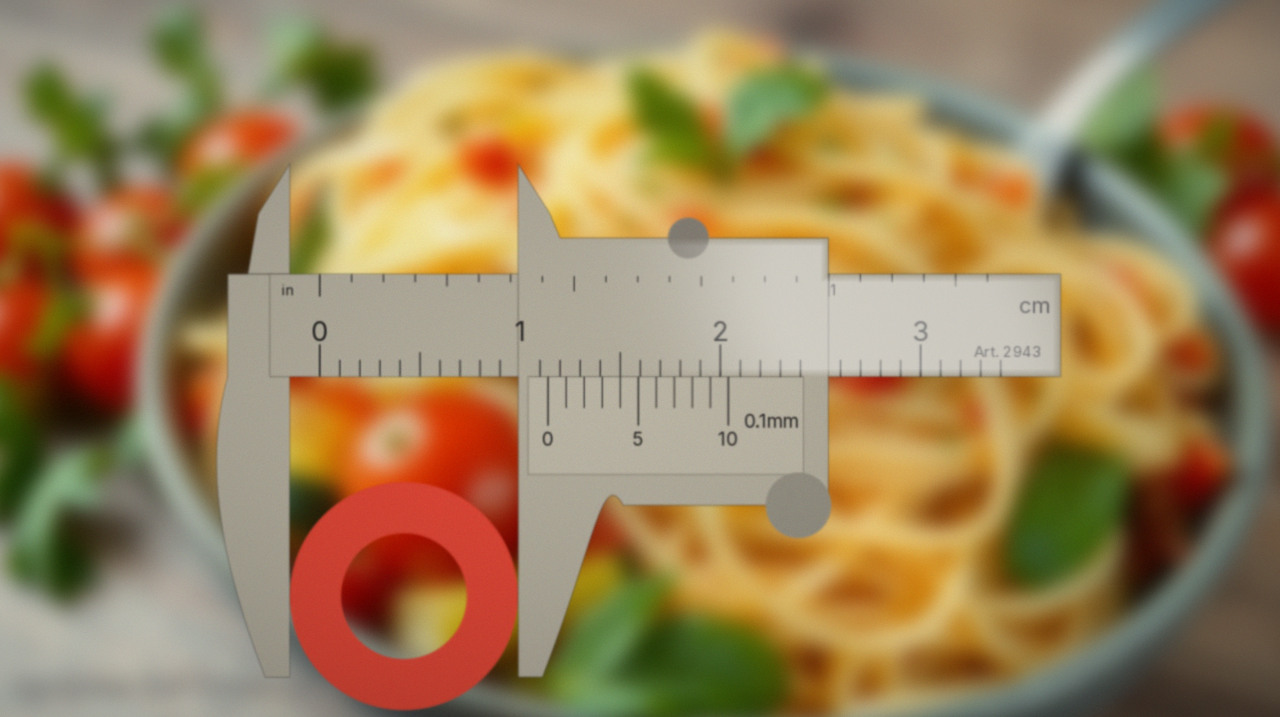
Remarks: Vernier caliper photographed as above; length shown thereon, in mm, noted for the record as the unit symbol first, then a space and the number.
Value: mm 11.4
